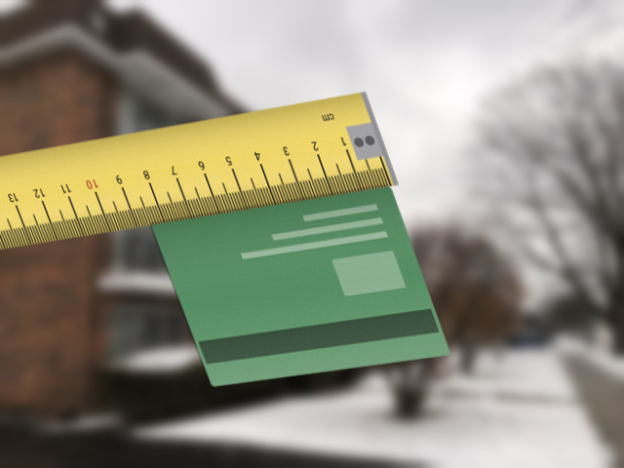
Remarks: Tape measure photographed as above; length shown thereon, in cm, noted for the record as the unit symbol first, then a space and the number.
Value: cm 8.5
